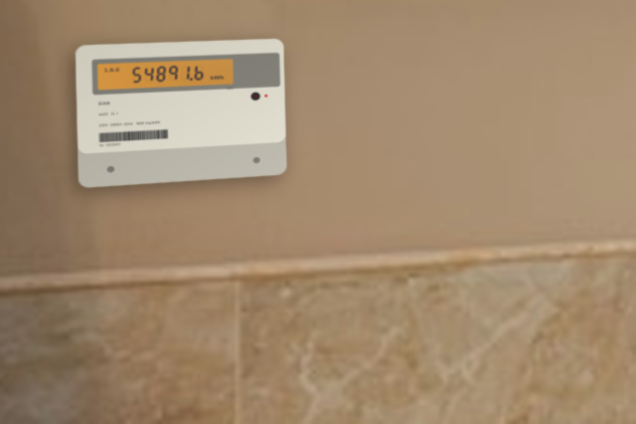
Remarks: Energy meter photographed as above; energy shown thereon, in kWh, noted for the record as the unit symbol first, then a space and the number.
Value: kWh 54891.6
